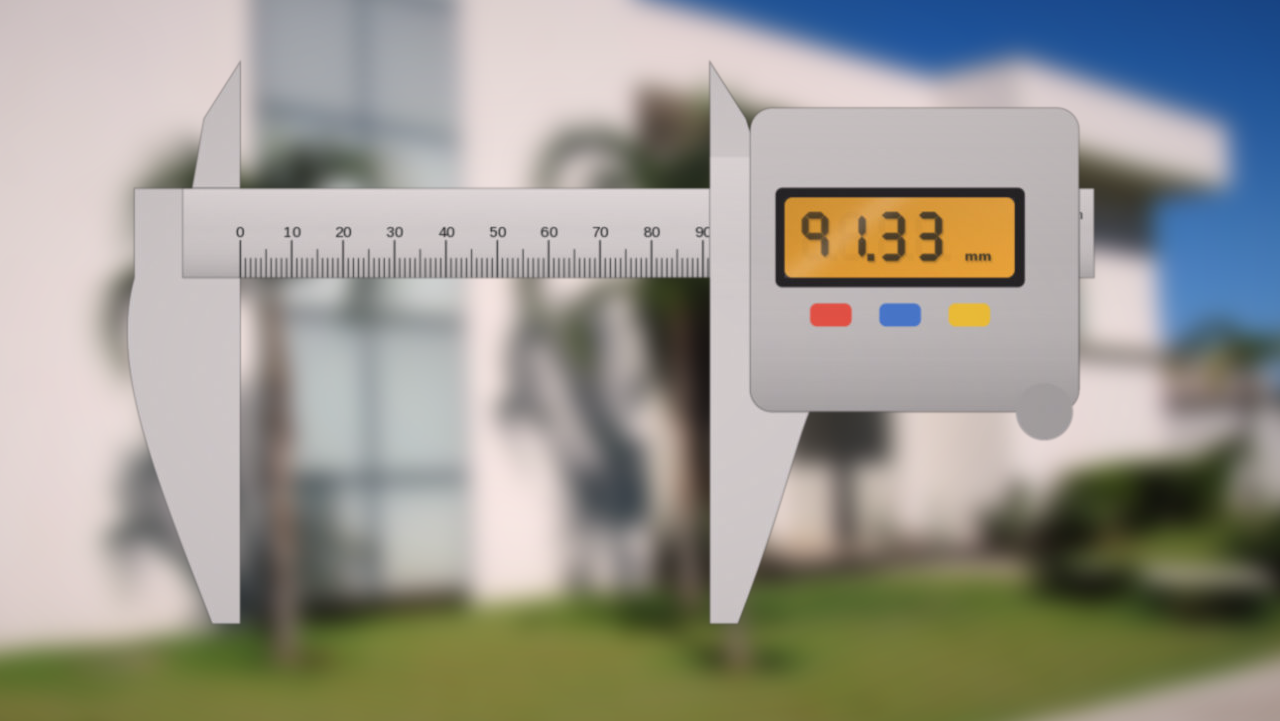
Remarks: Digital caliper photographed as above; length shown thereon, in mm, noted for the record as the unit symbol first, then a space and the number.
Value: mm 91.33
